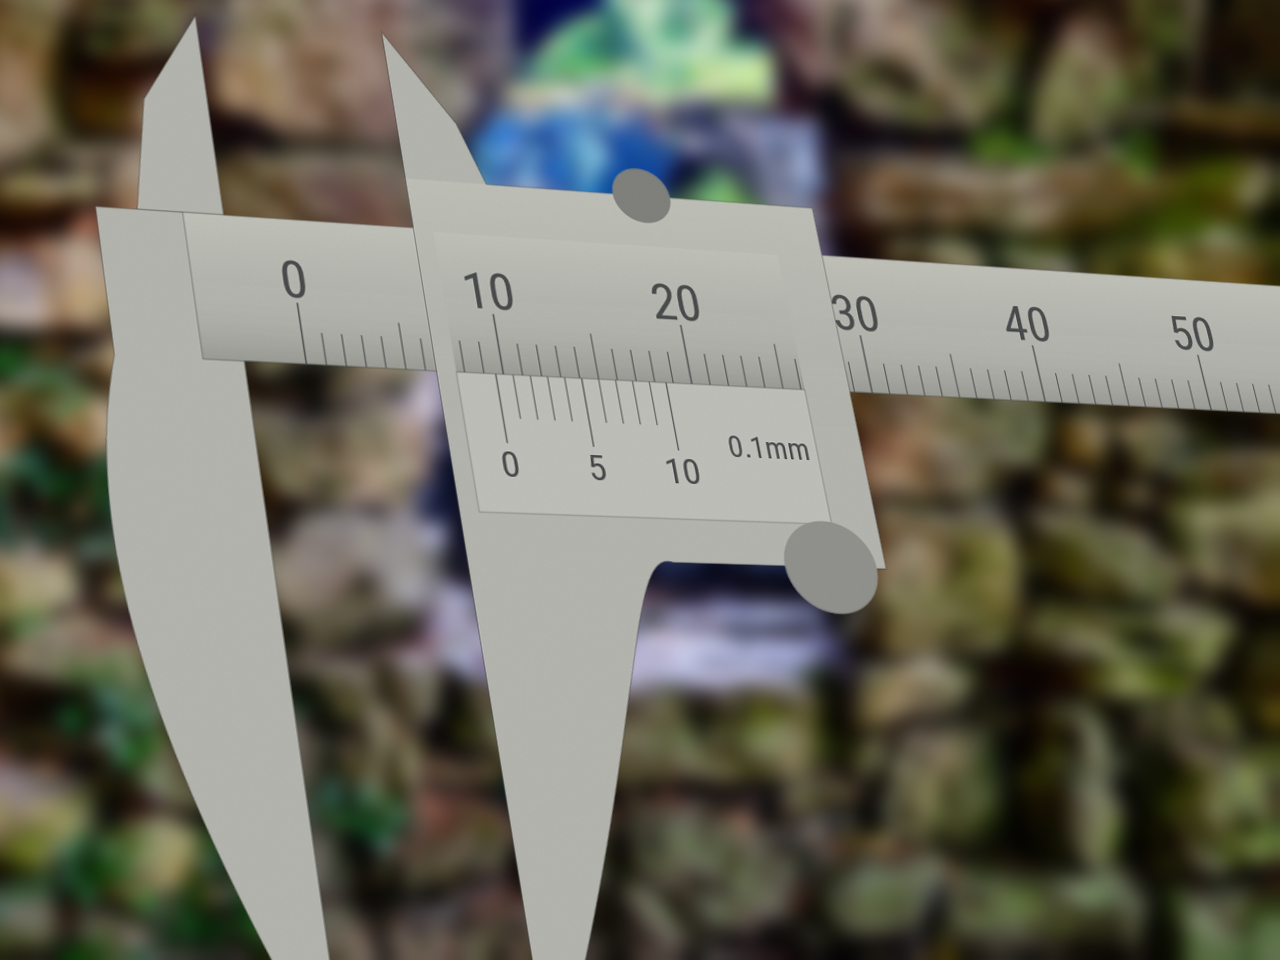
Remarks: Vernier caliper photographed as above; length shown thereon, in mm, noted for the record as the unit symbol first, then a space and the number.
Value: mm 9.6
